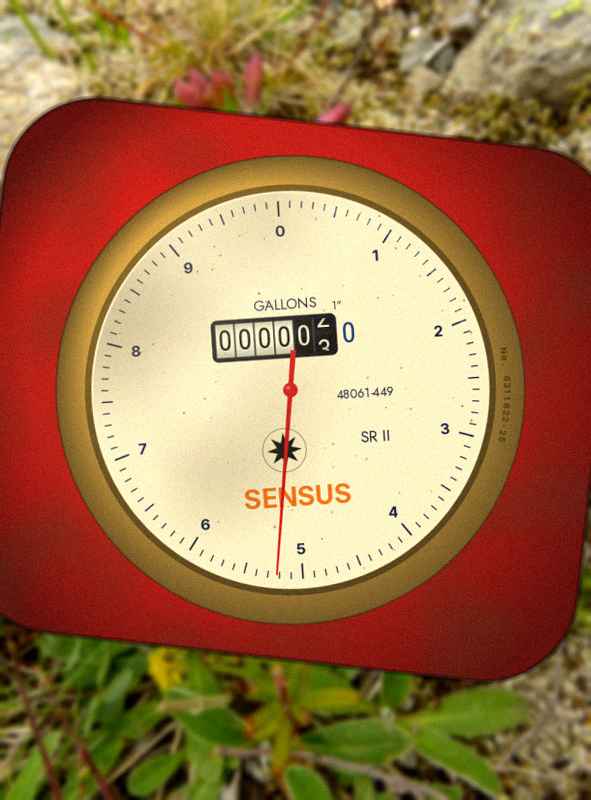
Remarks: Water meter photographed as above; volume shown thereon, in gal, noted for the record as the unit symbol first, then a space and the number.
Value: gal 25.2
